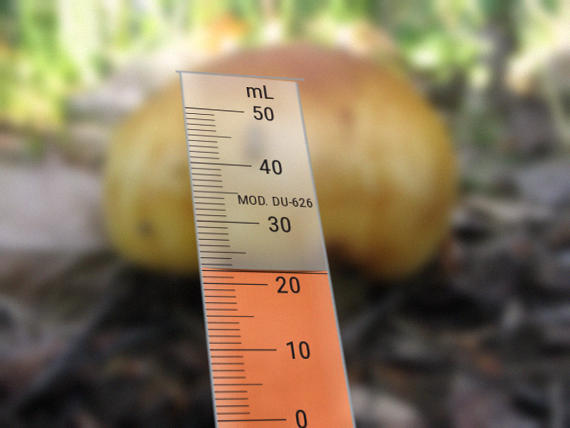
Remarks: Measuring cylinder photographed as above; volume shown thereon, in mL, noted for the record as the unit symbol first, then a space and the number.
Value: mL 22
